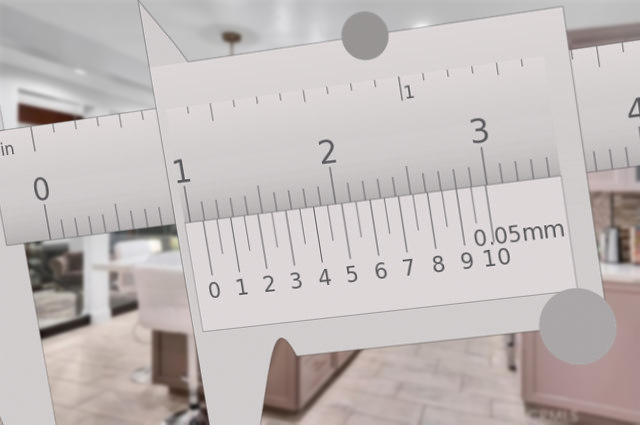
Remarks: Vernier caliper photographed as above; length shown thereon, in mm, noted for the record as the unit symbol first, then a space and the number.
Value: mm 10.9
